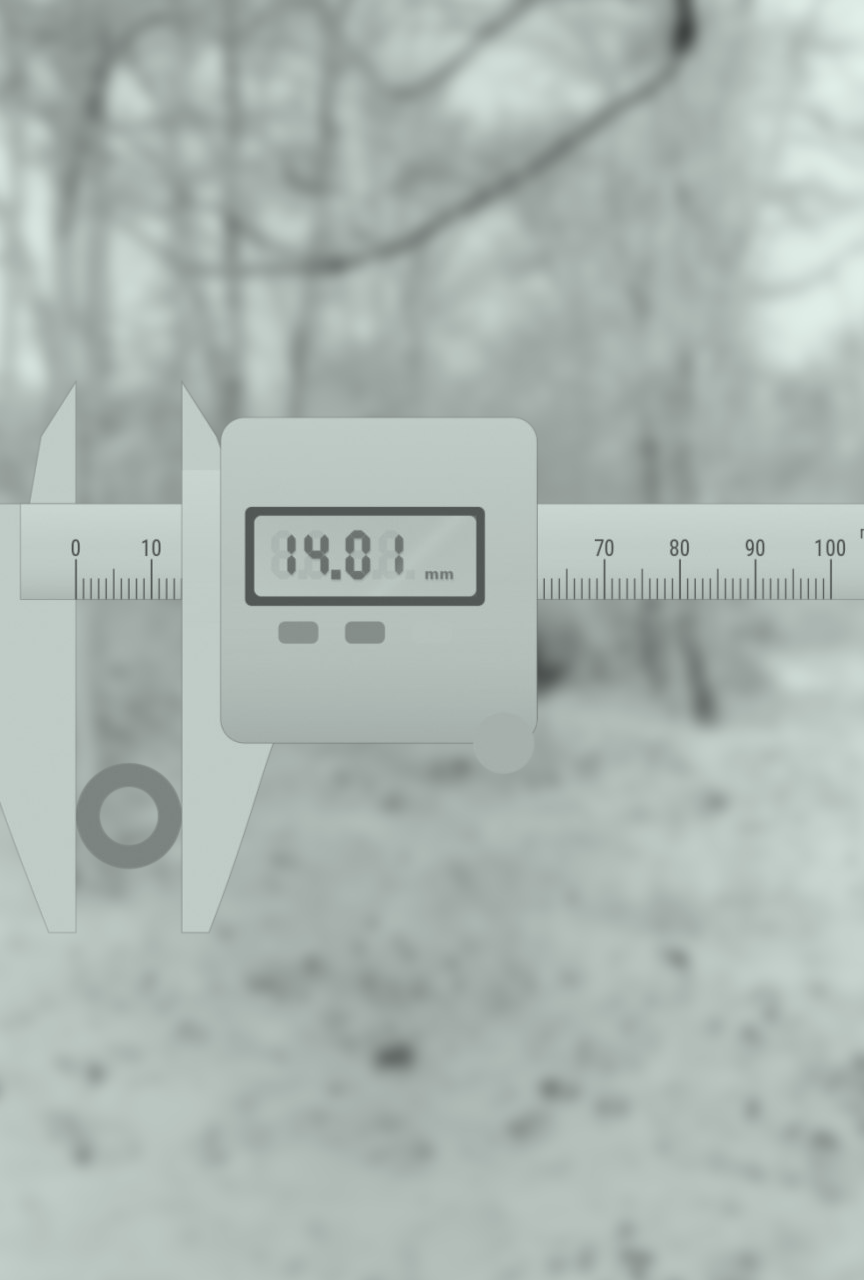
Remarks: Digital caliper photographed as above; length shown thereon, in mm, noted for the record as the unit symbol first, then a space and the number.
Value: mm 14.01
